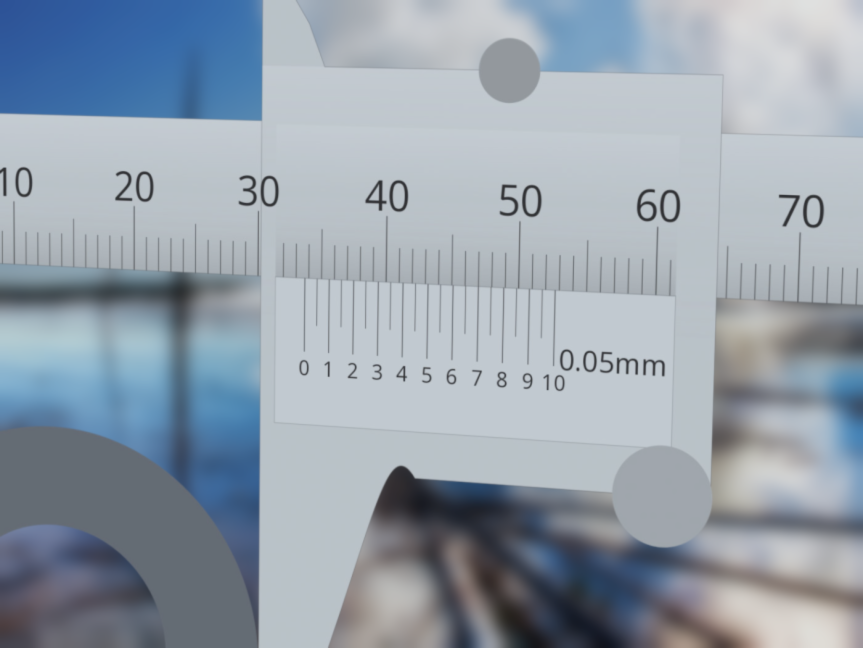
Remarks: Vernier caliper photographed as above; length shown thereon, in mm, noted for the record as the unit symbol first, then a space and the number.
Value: mm 33.7
